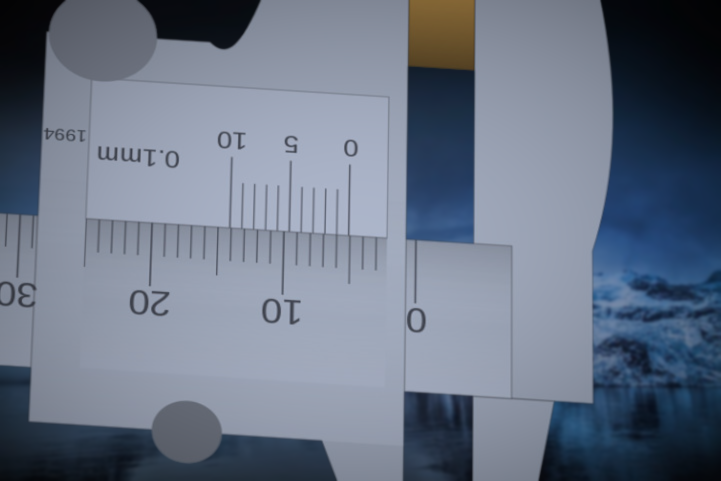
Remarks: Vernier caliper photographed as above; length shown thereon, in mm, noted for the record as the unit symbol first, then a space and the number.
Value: mm 5.1
